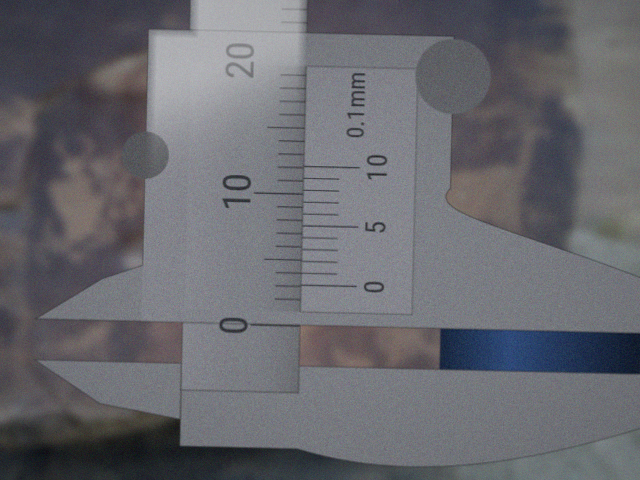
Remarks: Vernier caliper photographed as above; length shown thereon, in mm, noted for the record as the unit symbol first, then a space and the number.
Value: mm 3.1
